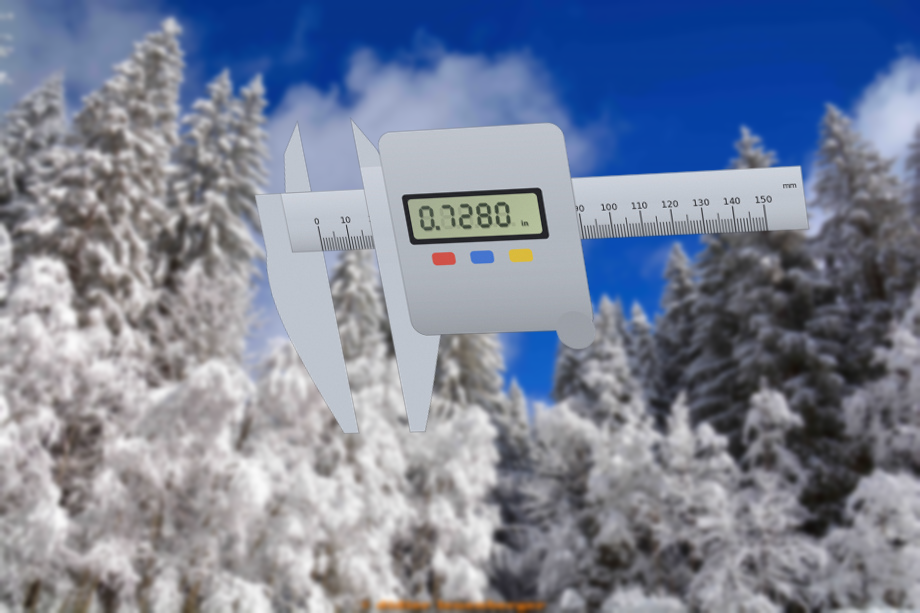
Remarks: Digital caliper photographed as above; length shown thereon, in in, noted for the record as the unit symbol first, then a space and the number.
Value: in 0.7280
